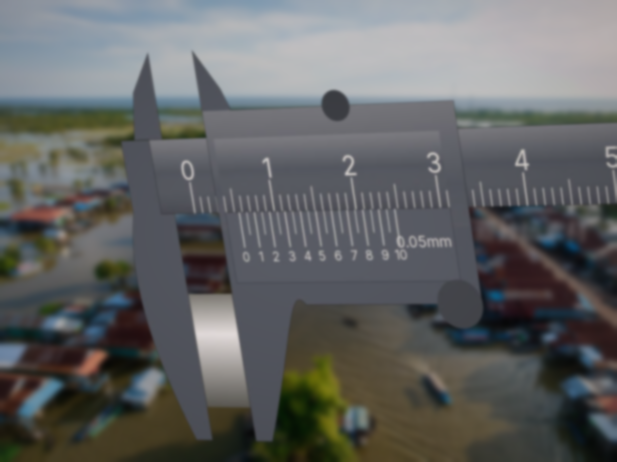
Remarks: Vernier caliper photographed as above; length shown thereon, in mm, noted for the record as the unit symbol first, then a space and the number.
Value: mm 5.6
